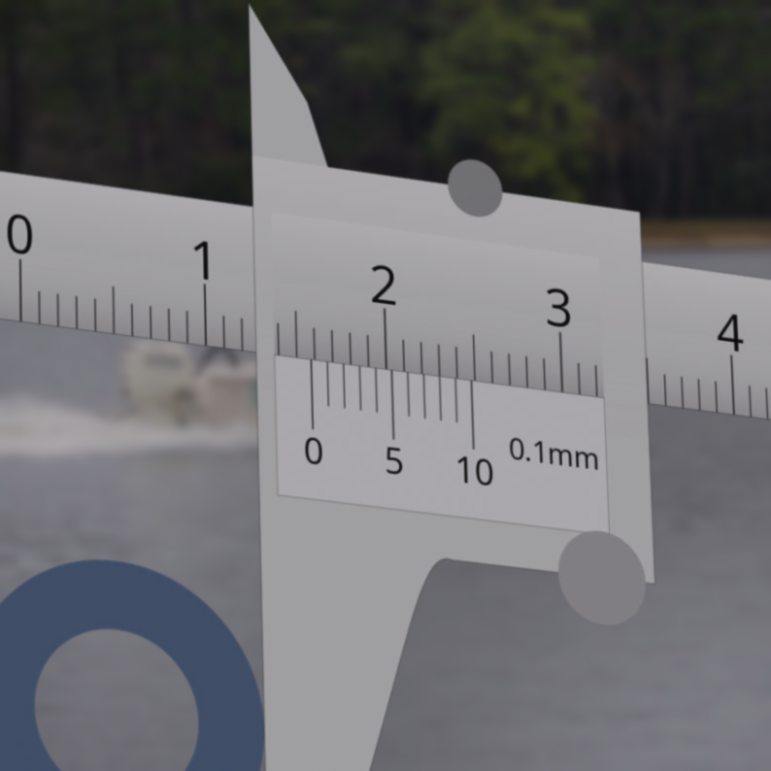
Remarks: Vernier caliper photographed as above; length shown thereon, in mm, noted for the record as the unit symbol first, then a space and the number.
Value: mm 15.8
